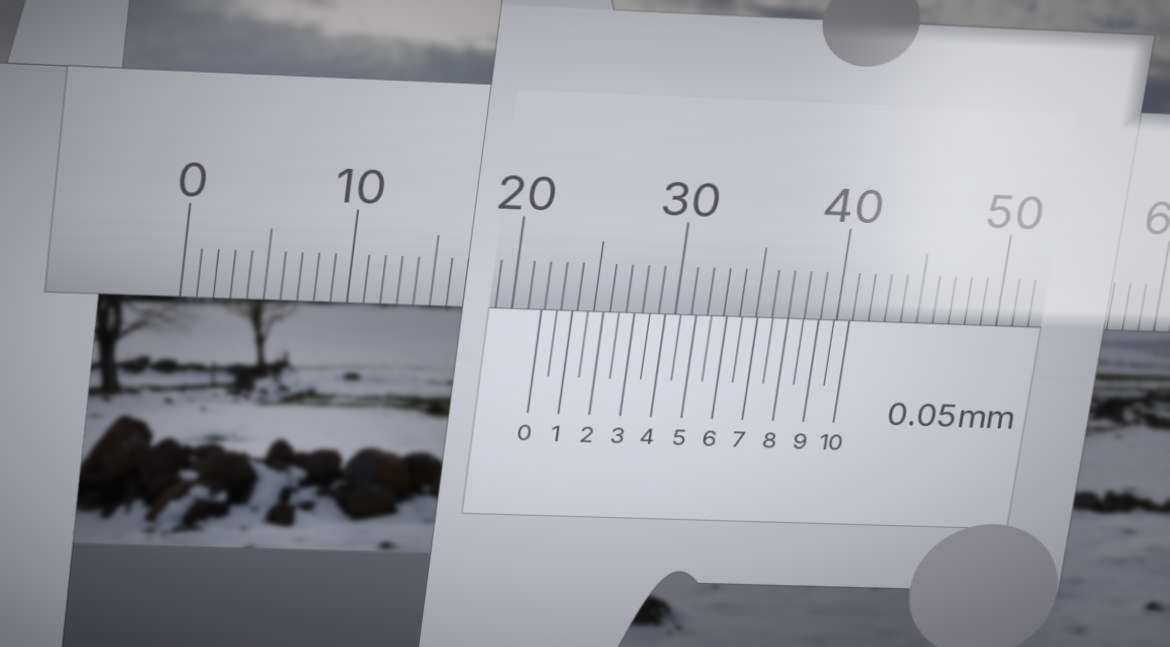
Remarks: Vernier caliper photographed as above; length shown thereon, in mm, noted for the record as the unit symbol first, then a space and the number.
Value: mm 21.8
